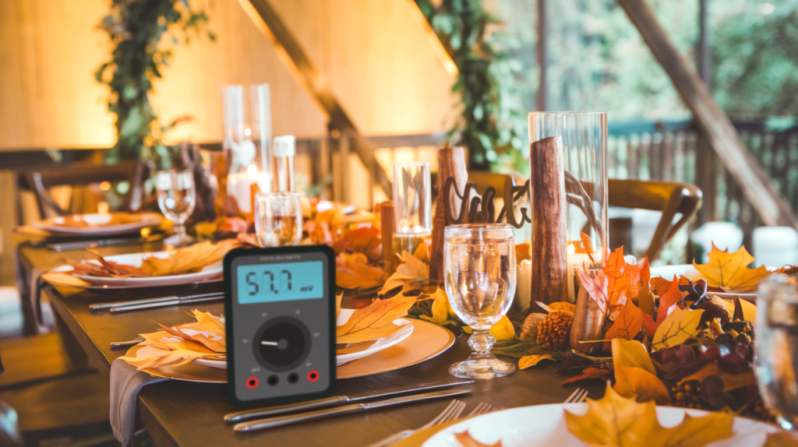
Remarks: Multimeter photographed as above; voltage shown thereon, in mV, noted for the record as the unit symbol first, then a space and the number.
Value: mV 57.7
